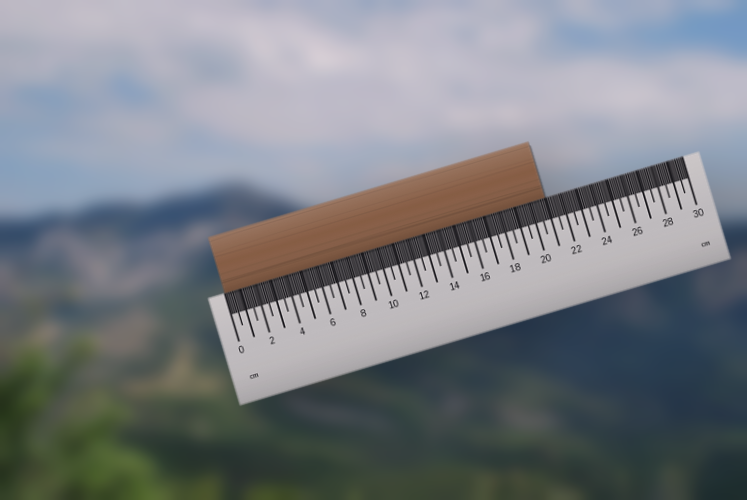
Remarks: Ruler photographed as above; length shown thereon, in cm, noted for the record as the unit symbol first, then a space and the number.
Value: cm 21
